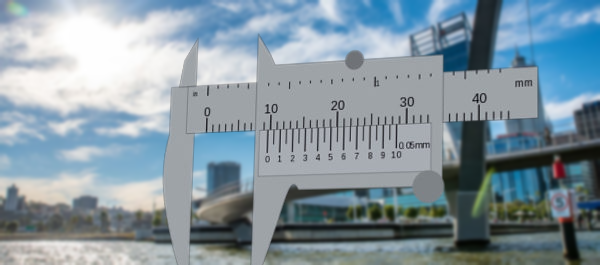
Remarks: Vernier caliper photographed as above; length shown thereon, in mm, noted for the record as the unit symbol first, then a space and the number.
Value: mm 9.6
